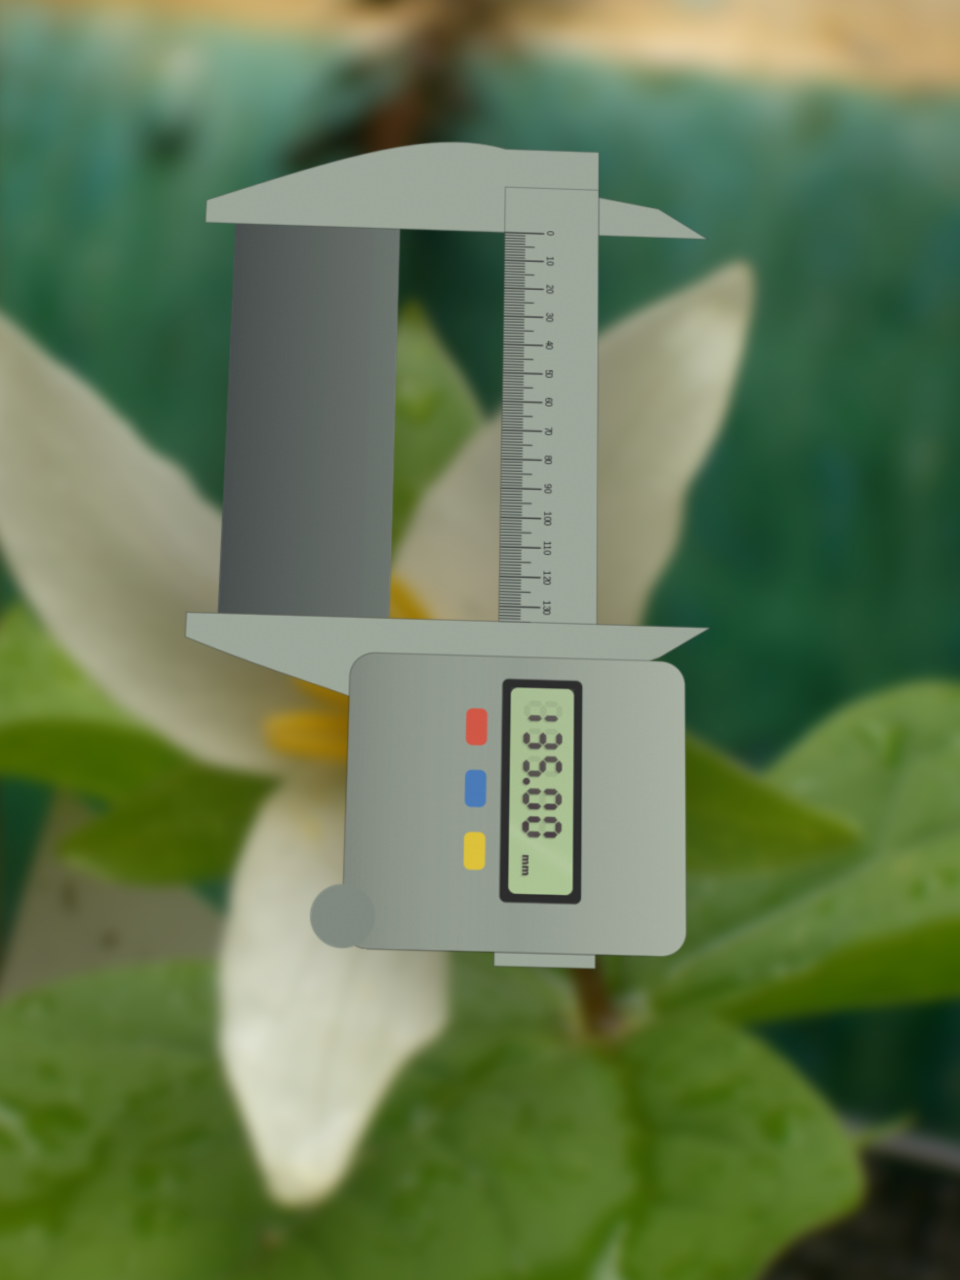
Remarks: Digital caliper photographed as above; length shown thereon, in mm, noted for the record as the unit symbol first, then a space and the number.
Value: mm 135.00
